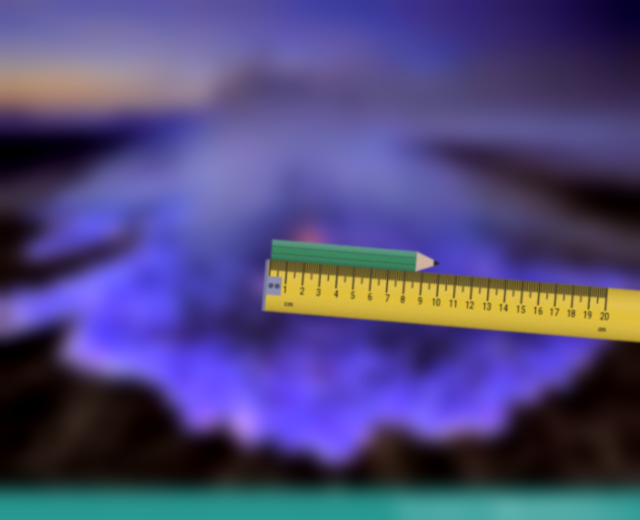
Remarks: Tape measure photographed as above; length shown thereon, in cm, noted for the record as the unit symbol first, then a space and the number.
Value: cm 10
